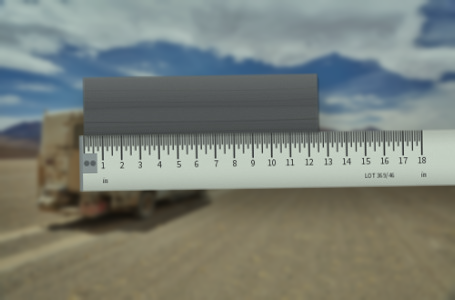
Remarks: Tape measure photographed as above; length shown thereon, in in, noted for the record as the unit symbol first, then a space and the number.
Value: in 12.5
